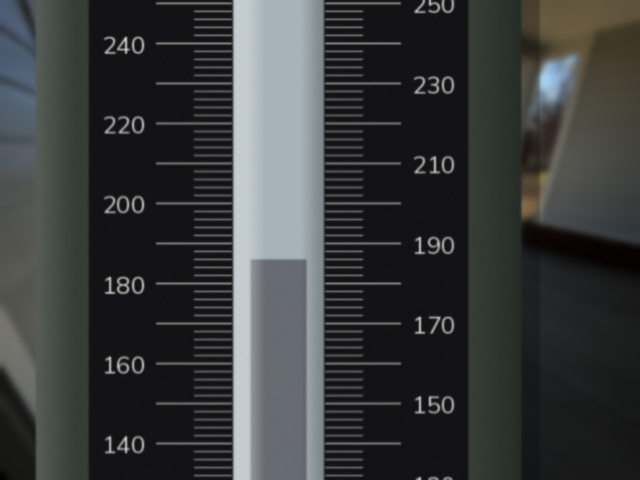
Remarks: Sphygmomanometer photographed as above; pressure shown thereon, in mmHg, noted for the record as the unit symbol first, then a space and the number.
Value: mmHg 186
